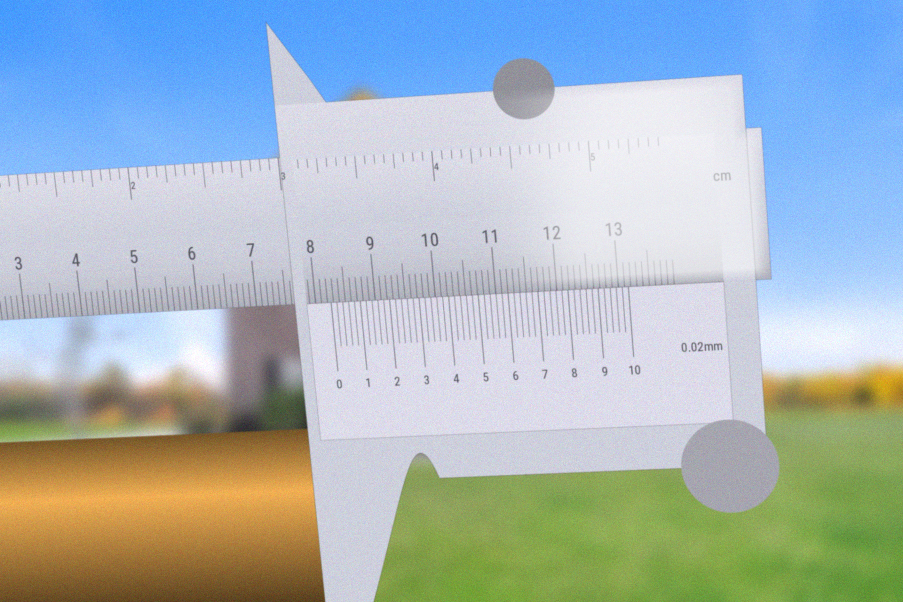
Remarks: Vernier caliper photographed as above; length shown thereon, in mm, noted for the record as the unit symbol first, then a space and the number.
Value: mm 82.6
